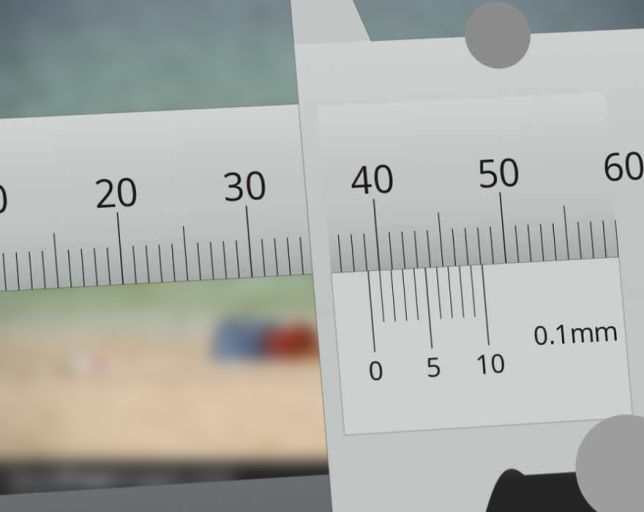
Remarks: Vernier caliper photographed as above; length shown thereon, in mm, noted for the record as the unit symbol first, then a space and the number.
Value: mm 39.1
